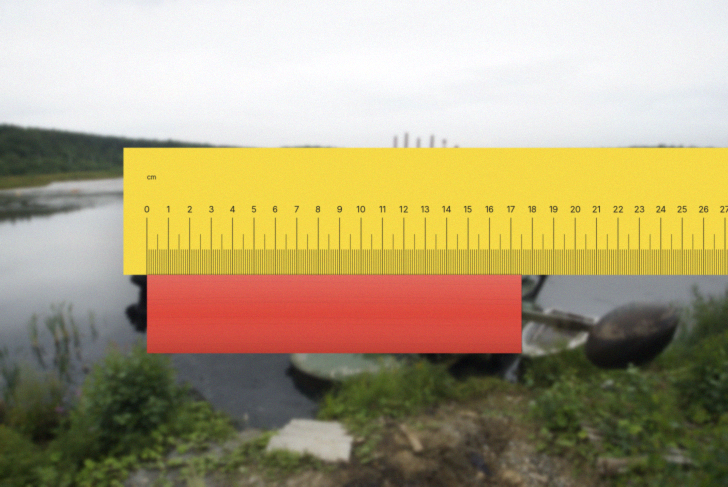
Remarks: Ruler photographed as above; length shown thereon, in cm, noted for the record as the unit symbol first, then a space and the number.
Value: cm 17.5
